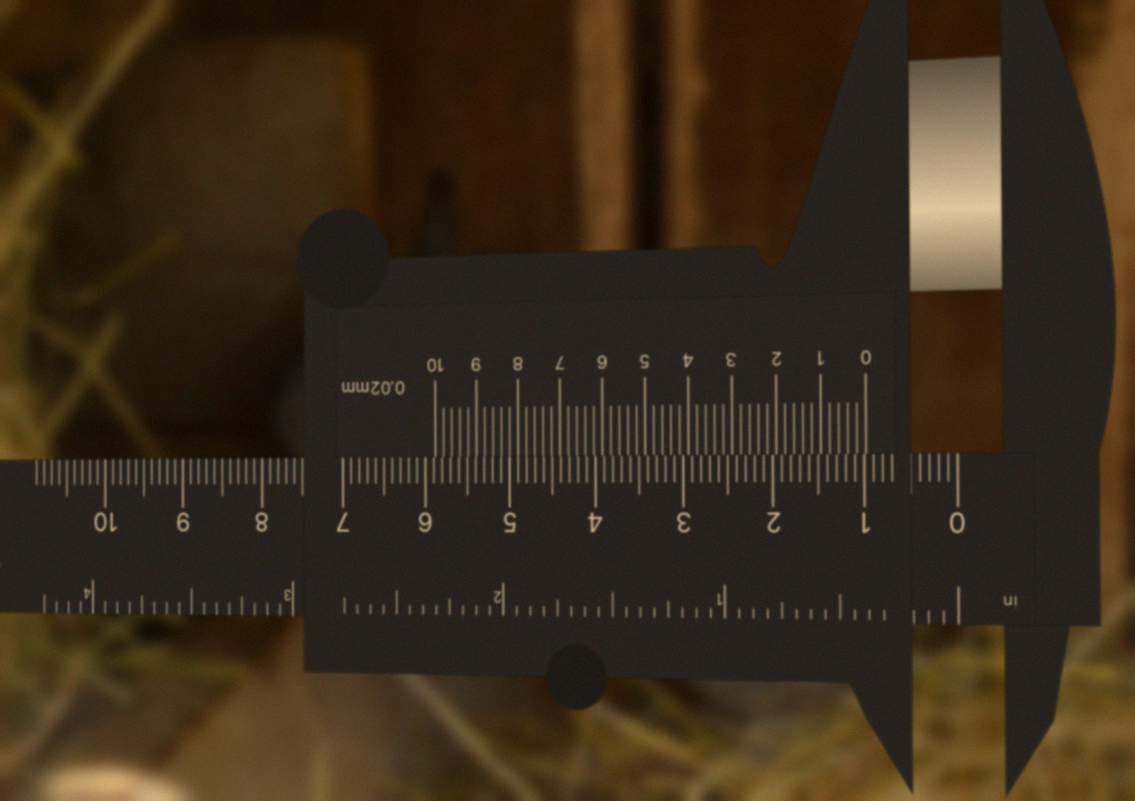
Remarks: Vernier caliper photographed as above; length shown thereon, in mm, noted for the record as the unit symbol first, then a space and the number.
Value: mm 9.8
